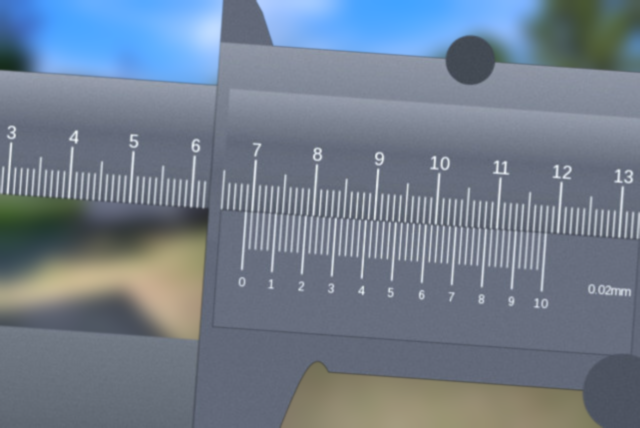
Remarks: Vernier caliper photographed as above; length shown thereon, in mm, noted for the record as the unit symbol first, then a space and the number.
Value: mm 69.0
